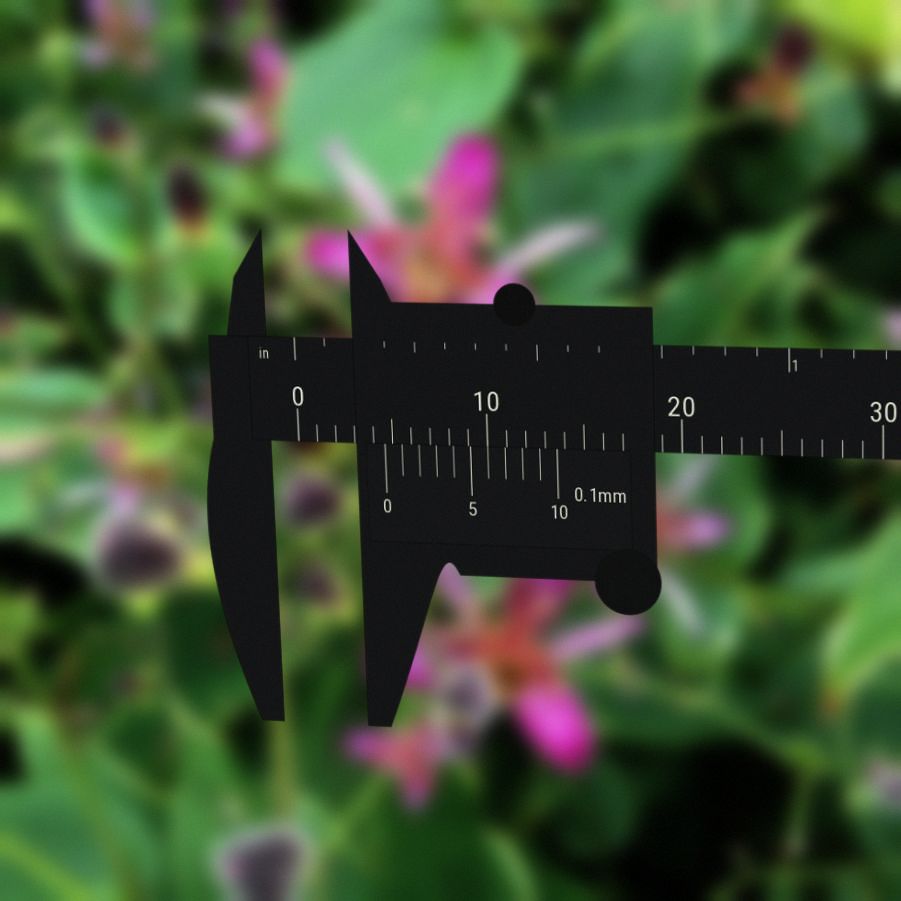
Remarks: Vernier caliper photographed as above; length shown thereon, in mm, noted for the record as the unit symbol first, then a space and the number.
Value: mm 4.6
